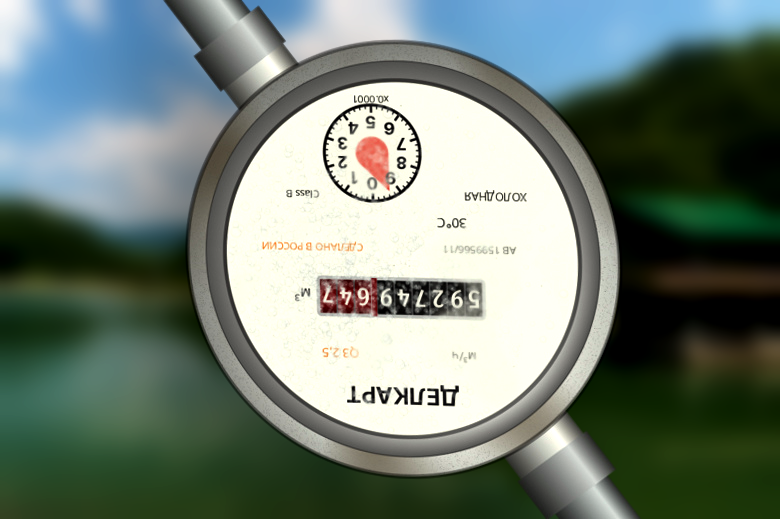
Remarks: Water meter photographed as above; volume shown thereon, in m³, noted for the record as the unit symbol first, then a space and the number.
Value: m³ 592749.6469
